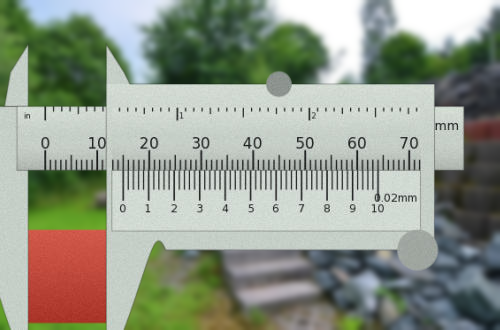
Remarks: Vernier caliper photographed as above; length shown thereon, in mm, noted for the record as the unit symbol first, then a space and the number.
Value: mm 15.0
